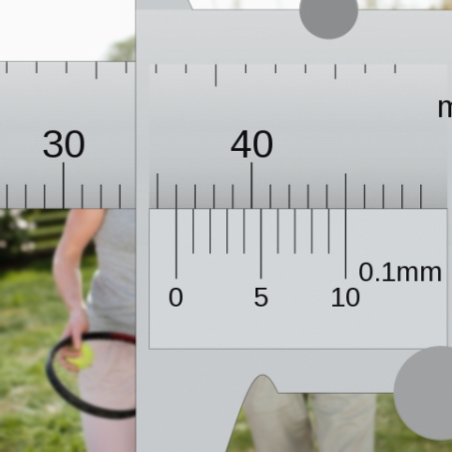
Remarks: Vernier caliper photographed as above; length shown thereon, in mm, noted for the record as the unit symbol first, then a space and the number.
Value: mm 36.0
